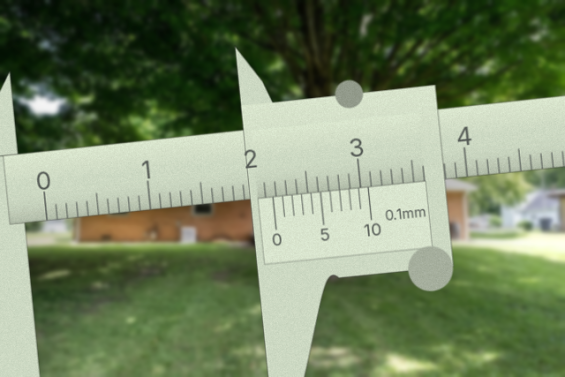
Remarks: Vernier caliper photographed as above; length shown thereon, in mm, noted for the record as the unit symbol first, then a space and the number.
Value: mm 21.7
